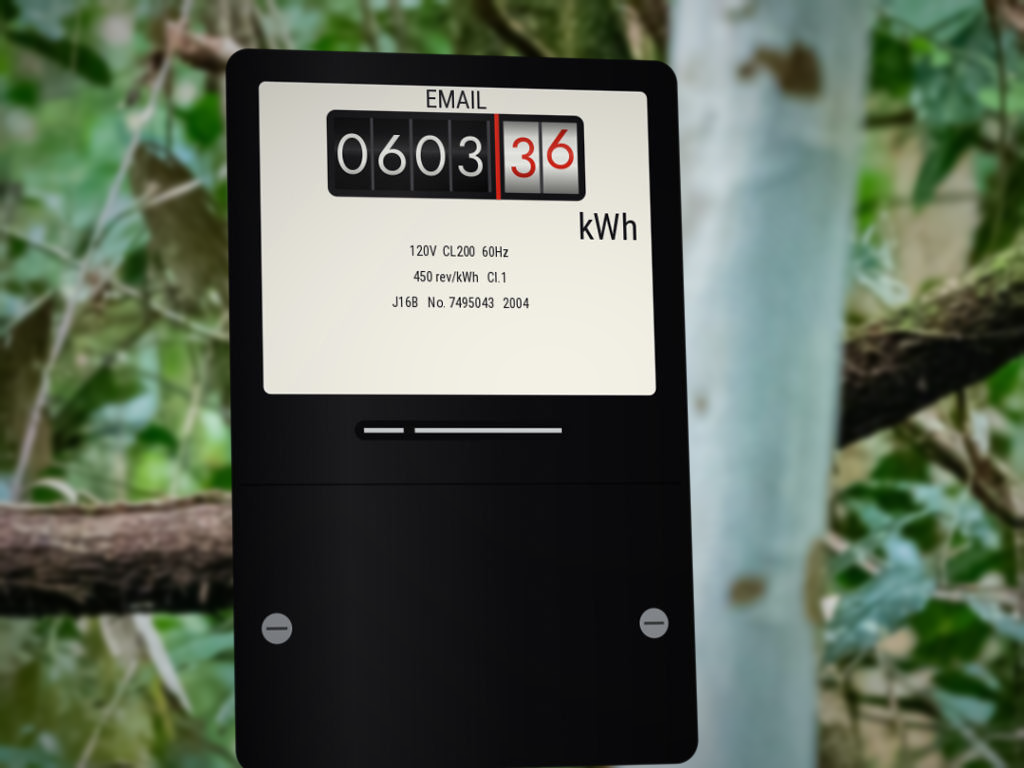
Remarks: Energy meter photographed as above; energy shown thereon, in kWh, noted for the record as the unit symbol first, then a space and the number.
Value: kWh 603.36
